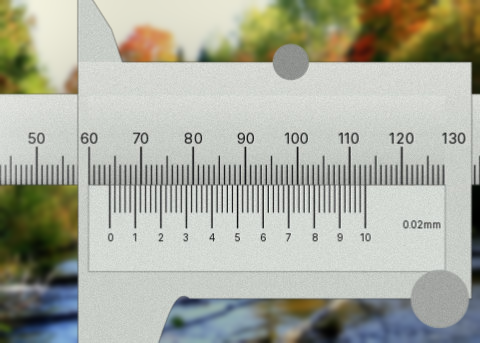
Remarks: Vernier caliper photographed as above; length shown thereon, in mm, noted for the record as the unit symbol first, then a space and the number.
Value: mm 64.0
